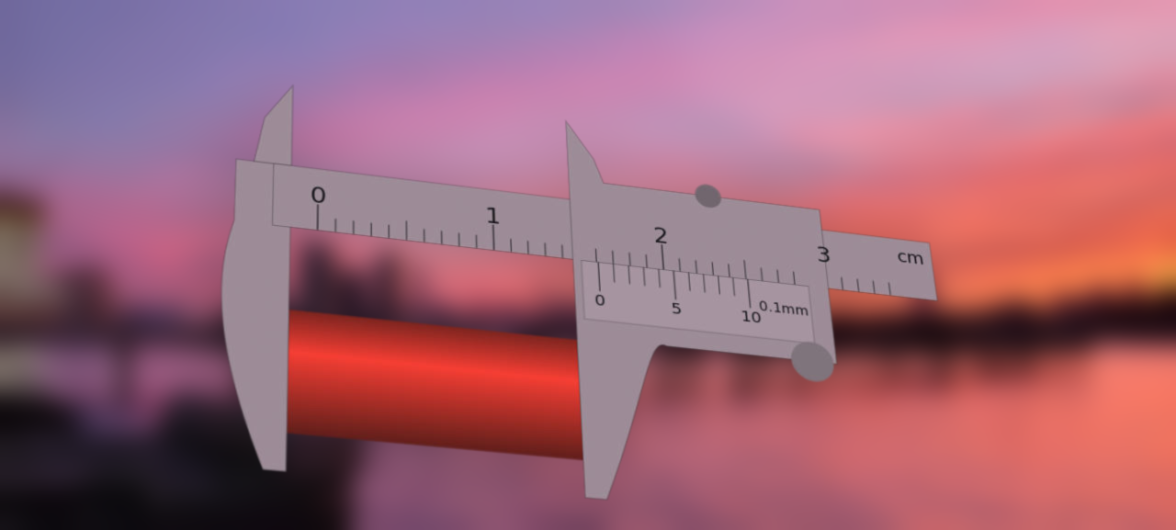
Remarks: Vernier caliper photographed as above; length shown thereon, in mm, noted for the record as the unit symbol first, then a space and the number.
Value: mm 16.1
